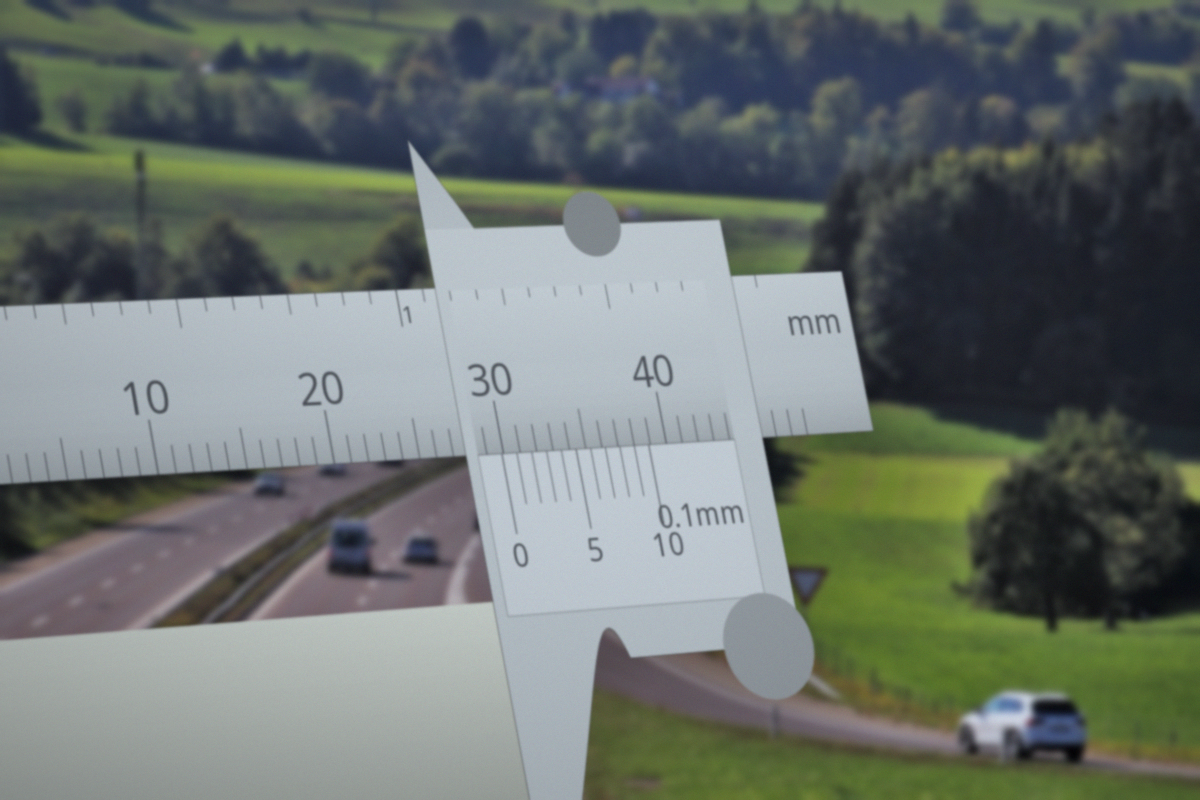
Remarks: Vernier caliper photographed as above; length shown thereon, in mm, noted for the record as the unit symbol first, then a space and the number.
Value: mm 29.9
